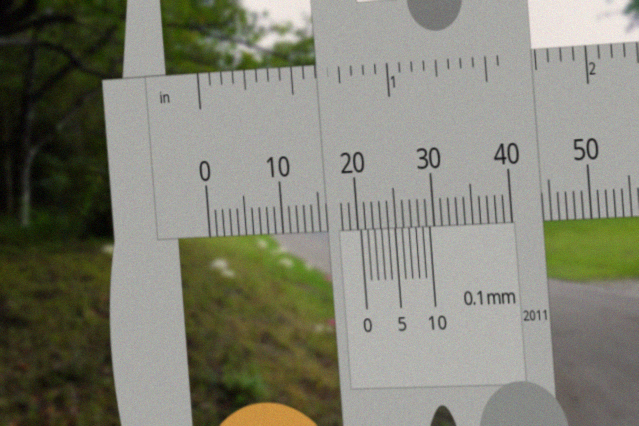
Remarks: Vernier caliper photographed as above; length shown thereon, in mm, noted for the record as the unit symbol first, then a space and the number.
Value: mm 20.4
